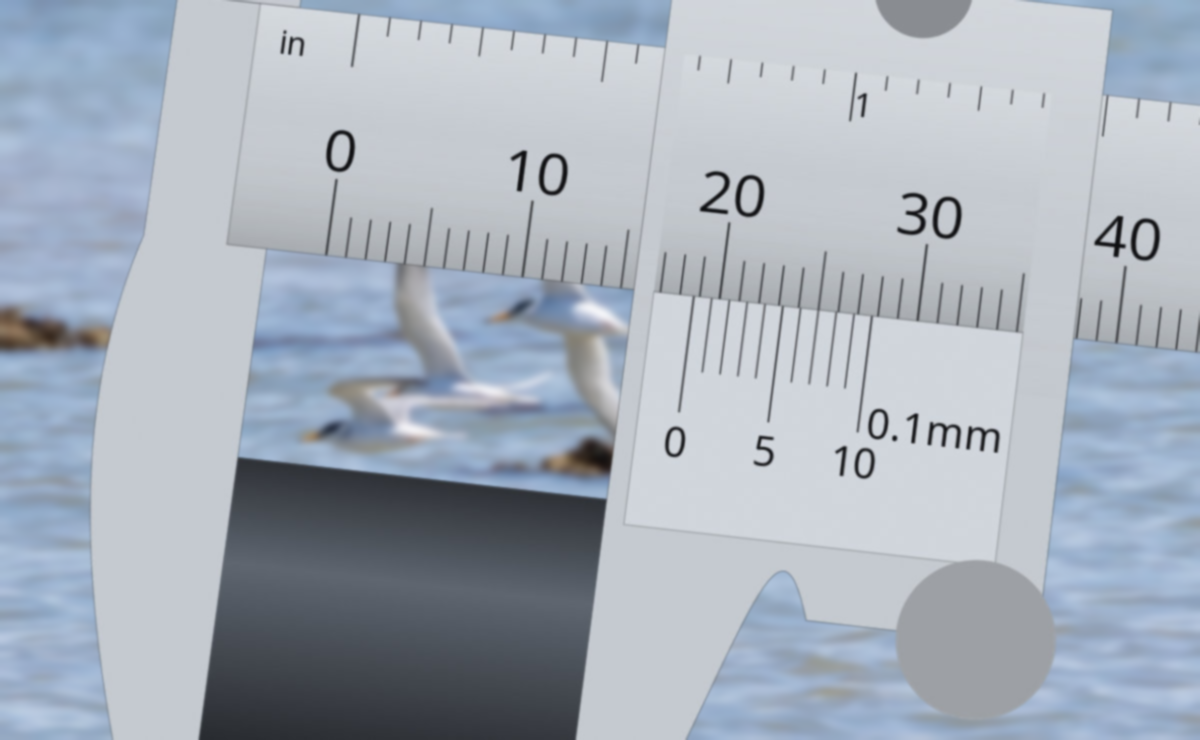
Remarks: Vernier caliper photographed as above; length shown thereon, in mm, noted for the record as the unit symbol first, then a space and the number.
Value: mm 18.7
